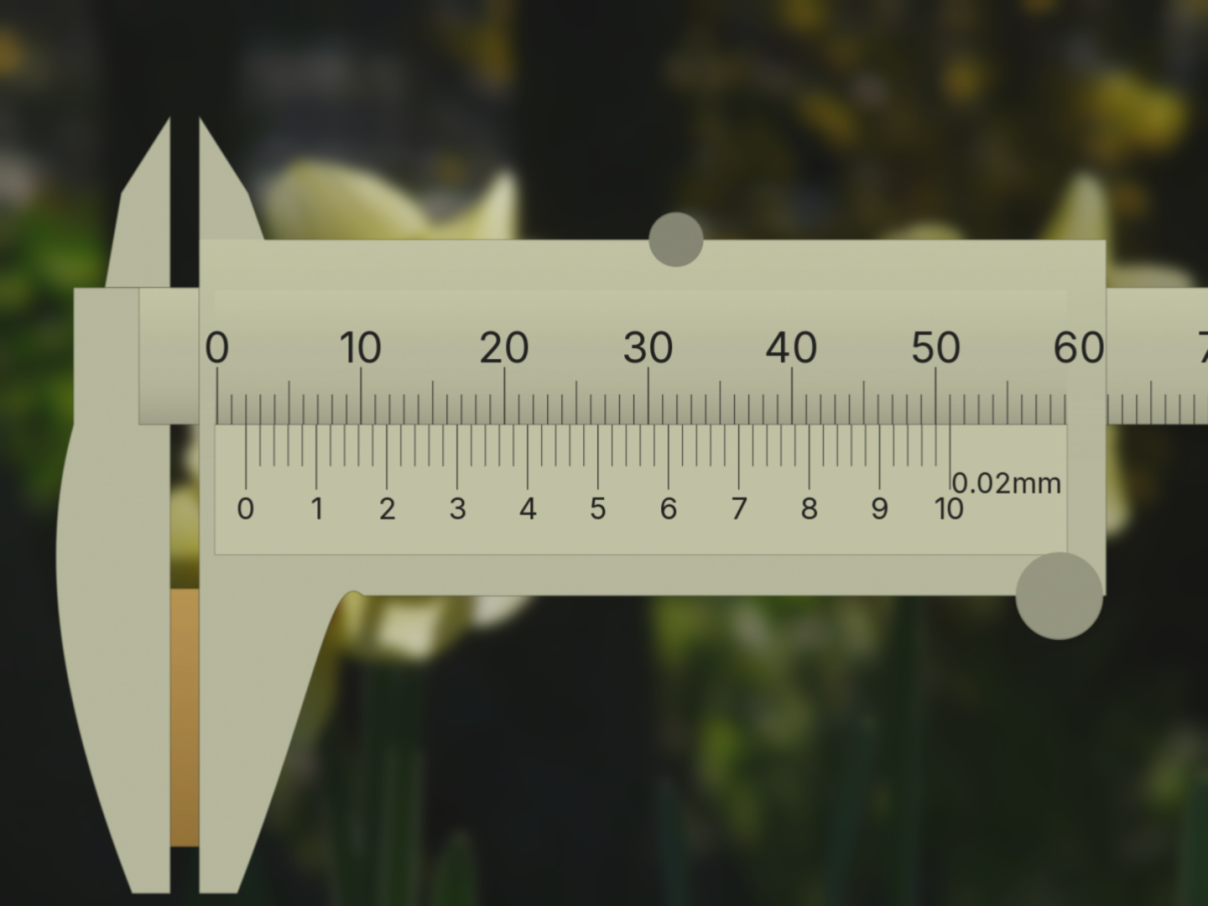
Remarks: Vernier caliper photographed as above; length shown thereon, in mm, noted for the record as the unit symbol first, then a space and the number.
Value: mm 2.0
